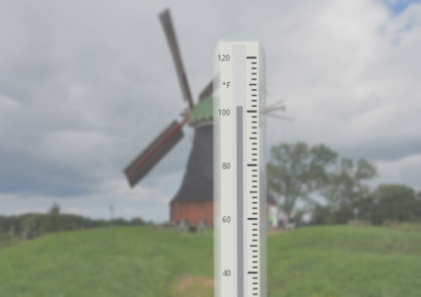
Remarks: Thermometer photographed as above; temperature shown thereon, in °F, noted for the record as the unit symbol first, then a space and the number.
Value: °F 102
